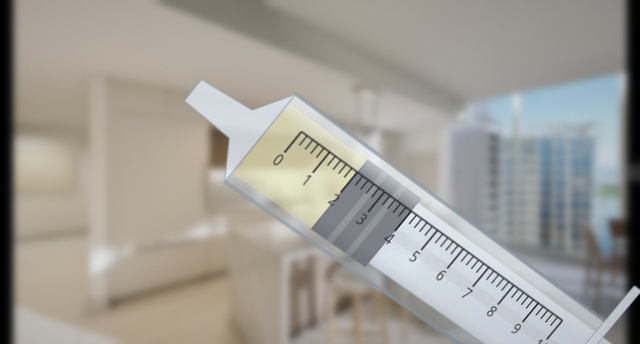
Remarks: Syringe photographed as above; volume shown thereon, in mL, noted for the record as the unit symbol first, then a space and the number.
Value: mL 2
